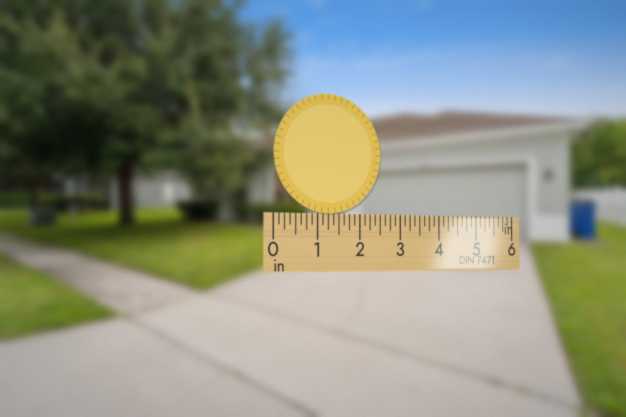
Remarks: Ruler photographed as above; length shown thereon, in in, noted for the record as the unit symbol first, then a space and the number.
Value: in 2.5
